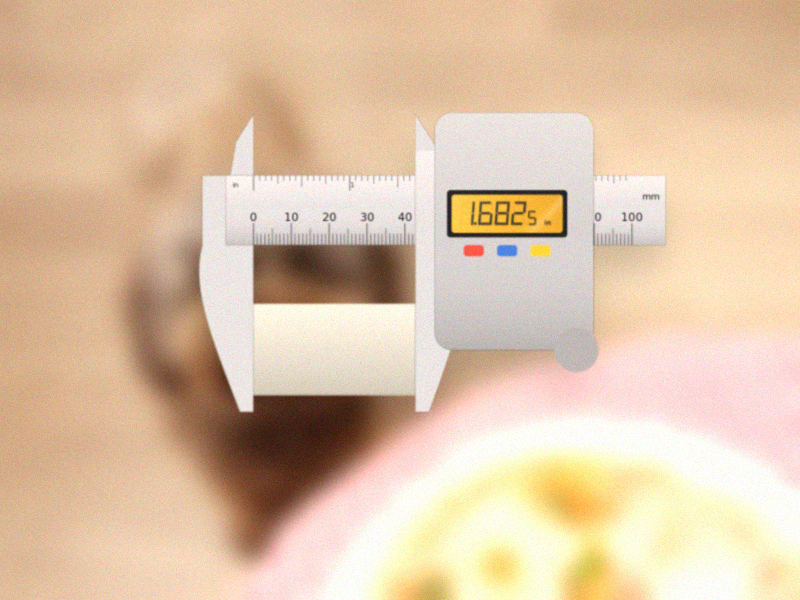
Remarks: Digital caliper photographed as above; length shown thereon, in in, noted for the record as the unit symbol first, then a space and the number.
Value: in 1.6825
